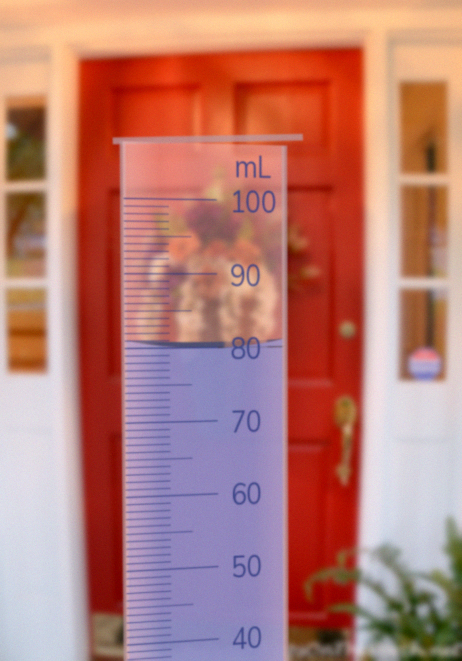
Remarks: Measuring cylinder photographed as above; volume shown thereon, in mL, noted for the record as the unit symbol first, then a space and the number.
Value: mL 80
